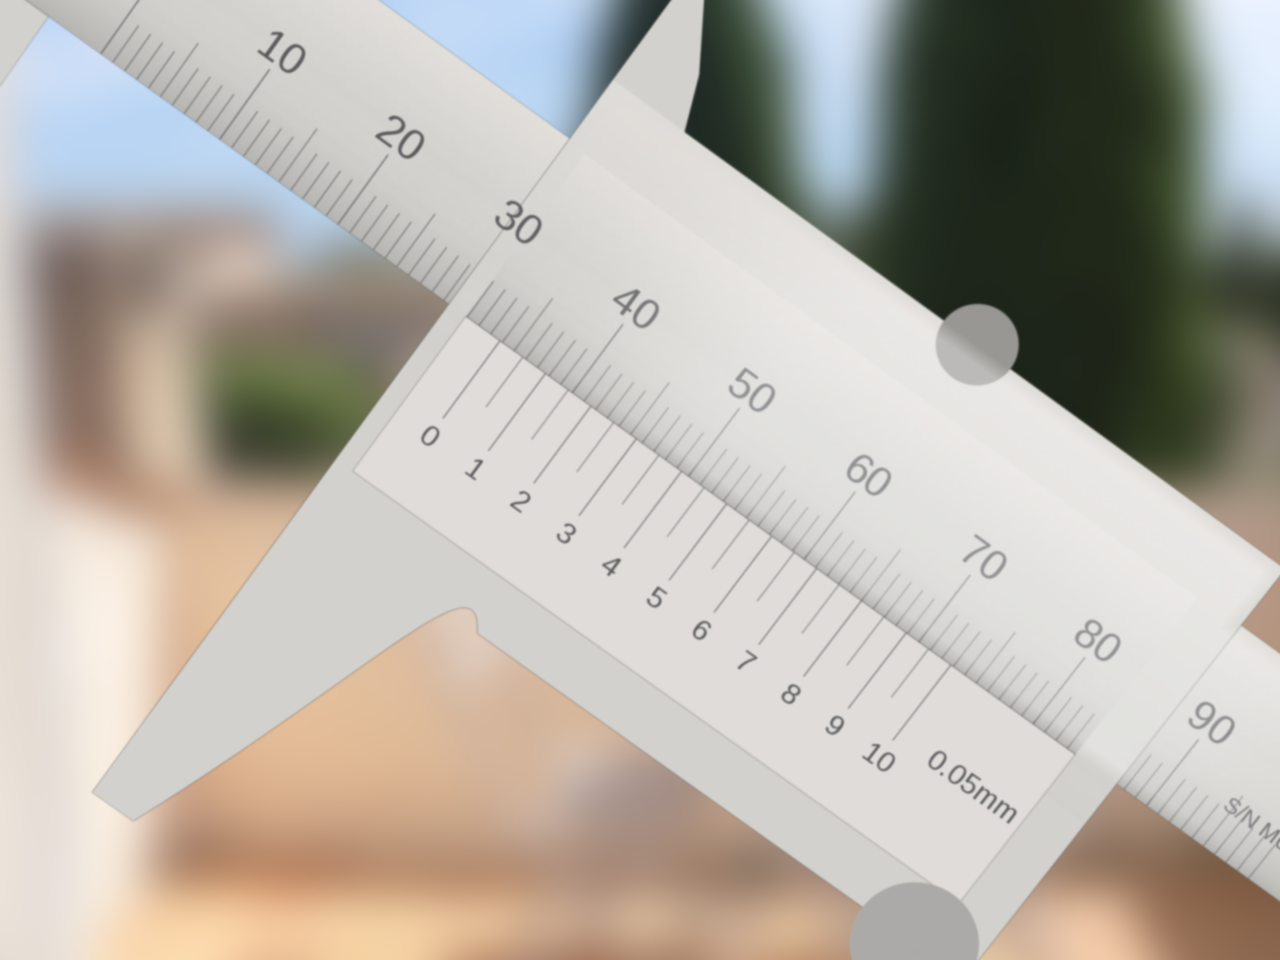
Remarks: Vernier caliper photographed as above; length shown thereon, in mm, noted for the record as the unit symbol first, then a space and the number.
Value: mm 33.8
